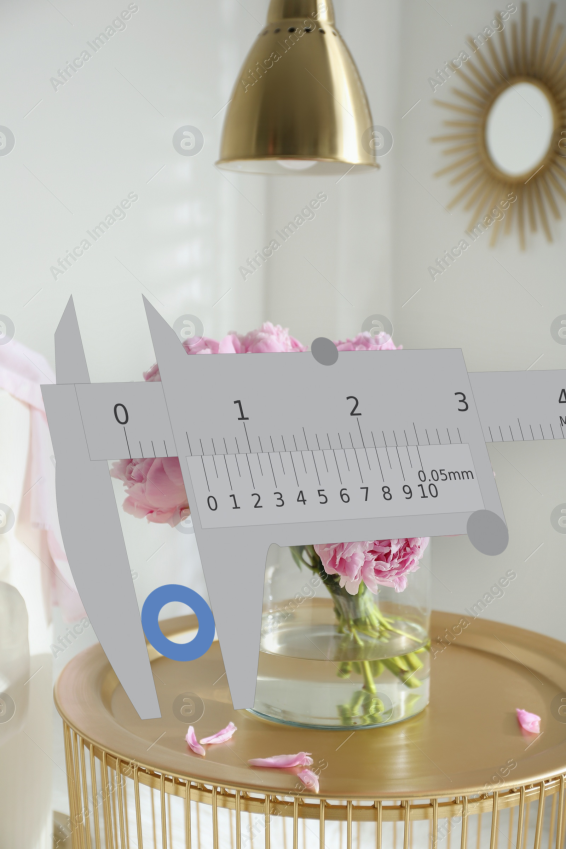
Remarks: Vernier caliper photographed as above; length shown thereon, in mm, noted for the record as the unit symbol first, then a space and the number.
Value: mm 5.8
